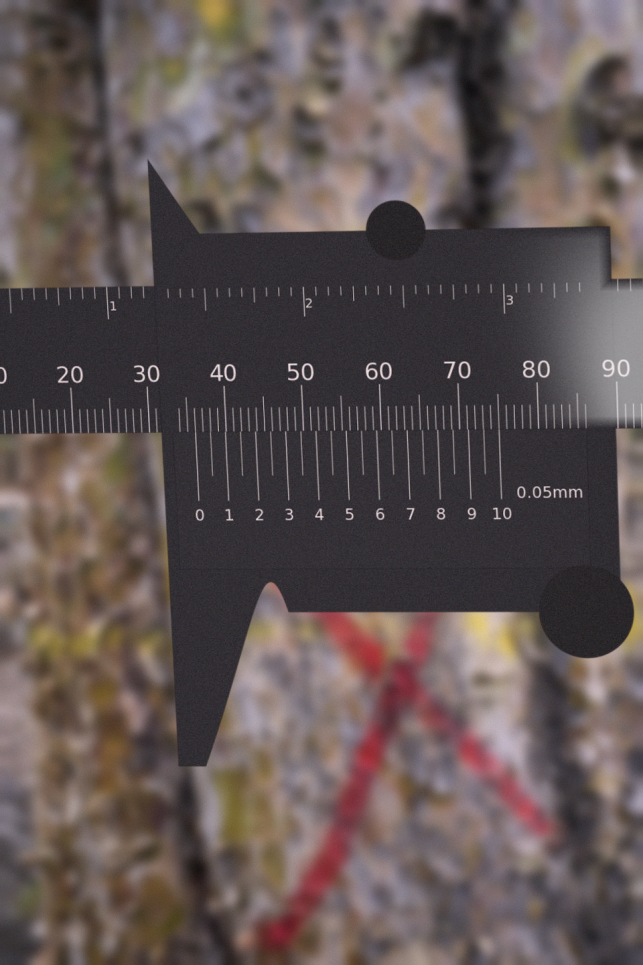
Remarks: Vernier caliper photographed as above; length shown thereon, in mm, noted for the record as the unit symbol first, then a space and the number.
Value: mm 36.0
